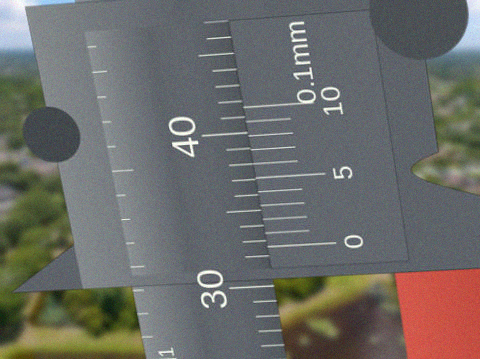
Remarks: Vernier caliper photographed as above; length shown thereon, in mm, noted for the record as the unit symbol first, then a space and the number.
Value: mm 32.6
